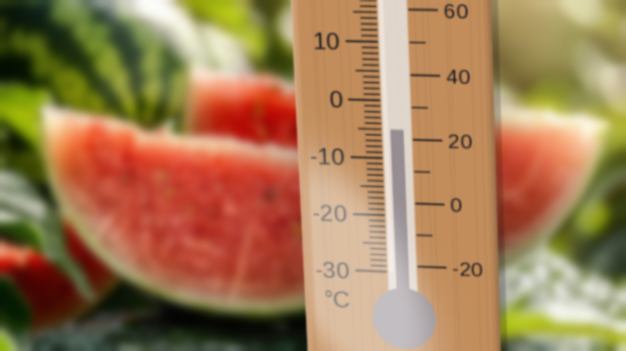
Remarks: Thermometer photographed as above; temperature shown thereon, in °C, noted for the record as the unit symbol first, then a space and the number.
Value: °C -5
